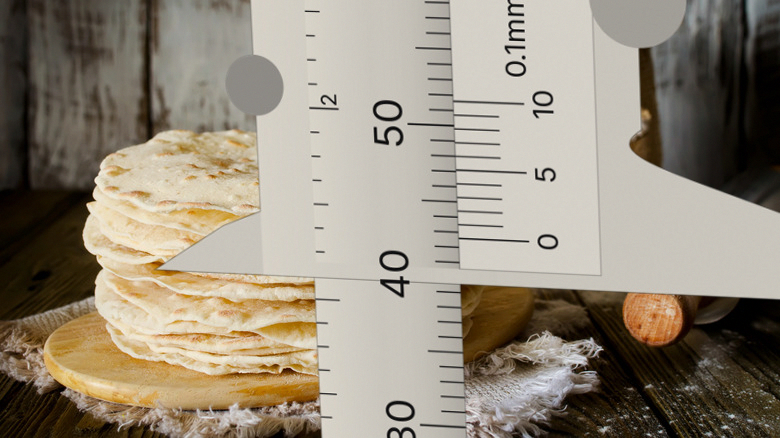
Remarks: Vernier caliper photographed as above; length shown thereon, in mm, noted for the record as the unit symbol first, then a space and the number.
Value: mm 42.6
